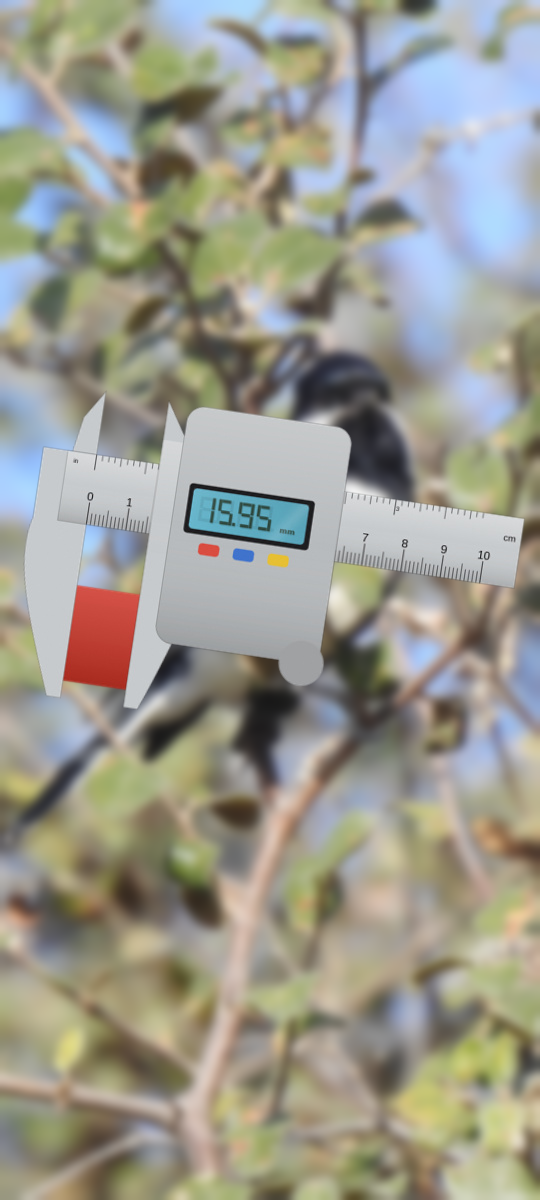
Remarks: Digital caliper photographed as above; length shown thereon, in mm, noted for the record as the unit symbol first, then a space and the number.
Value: mm 15.95
